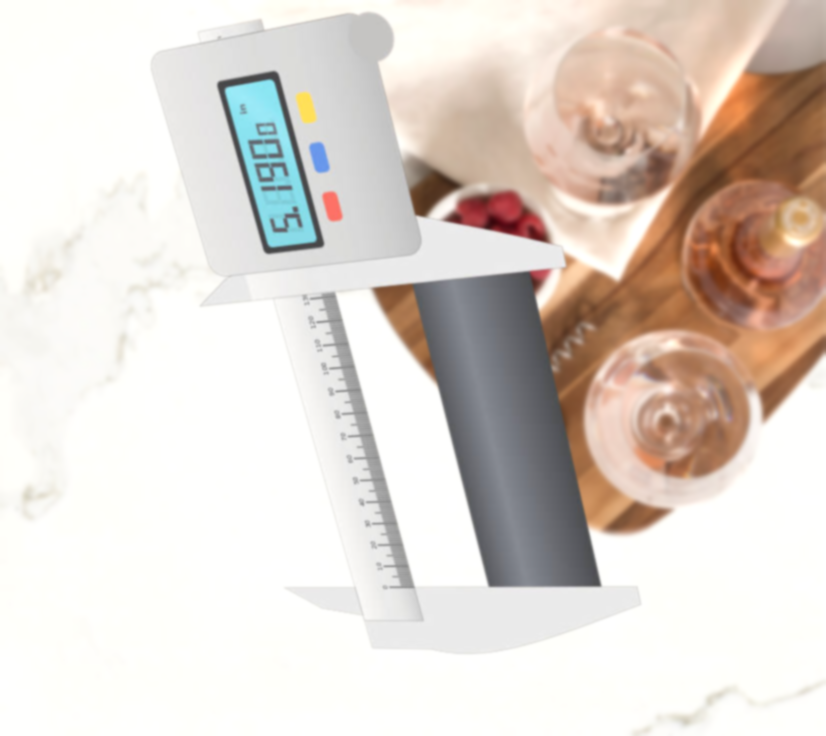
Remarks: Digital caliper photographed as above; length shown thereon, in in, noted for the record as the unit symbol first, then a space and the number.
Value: in 5.1900
